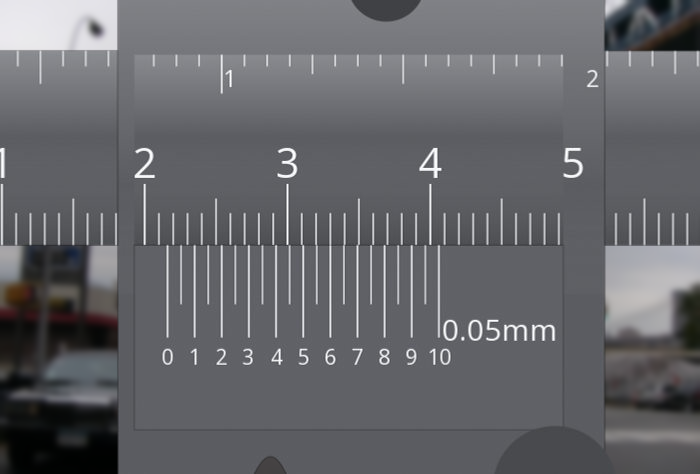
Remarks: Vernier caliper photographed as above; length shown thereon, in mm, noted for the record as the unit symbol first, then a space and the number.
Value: mm 21.6
